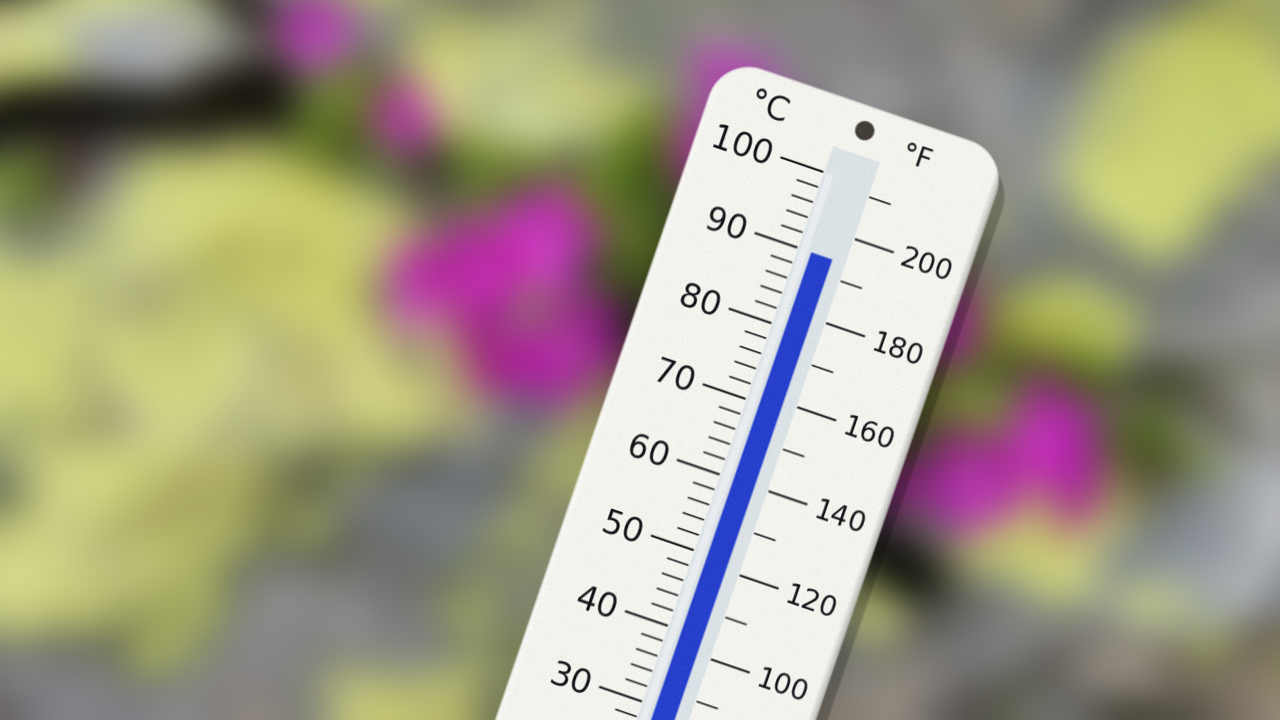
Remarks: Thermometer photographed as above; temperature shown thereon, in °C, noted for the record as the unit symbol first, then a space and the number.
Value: °C 90
